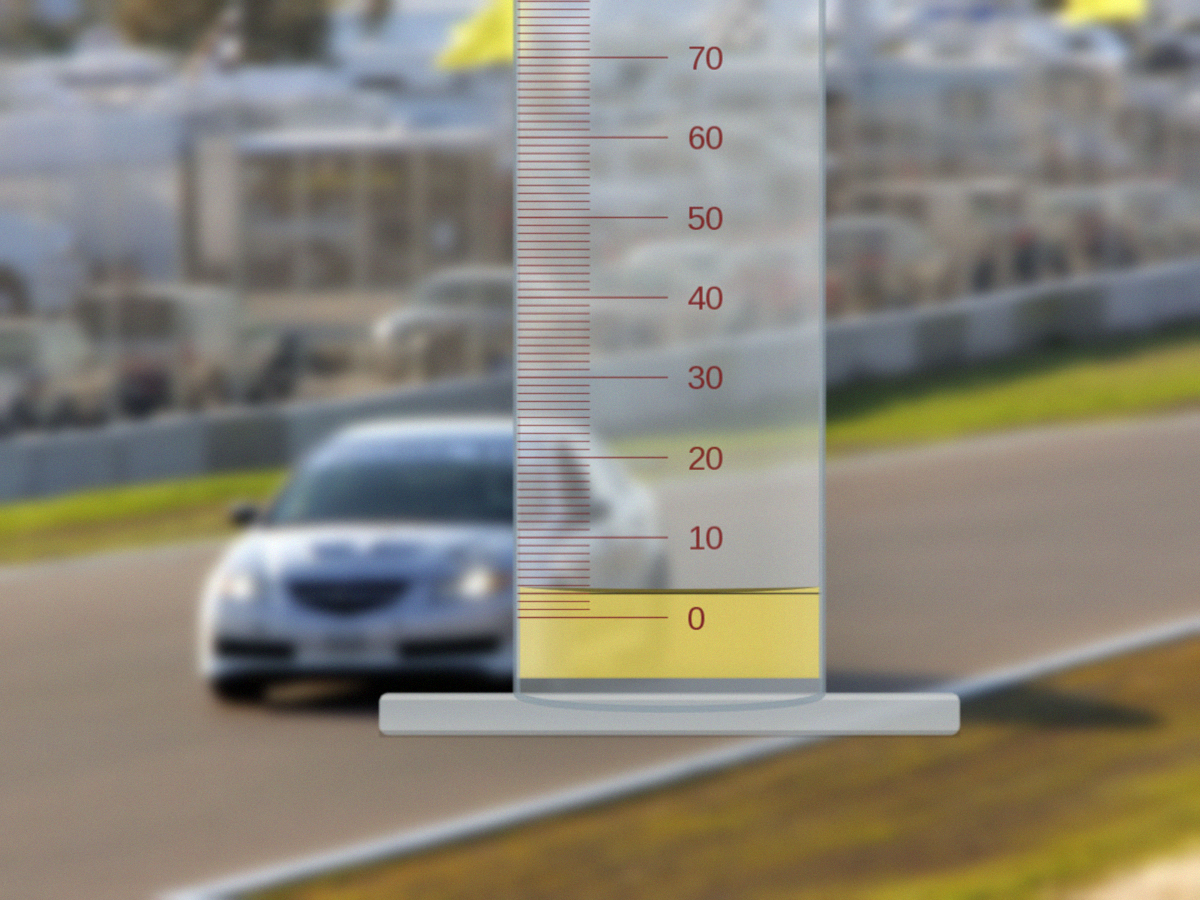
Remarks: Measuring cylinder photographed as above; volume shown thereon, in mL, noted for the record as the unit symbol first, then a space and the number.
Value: mL 3
